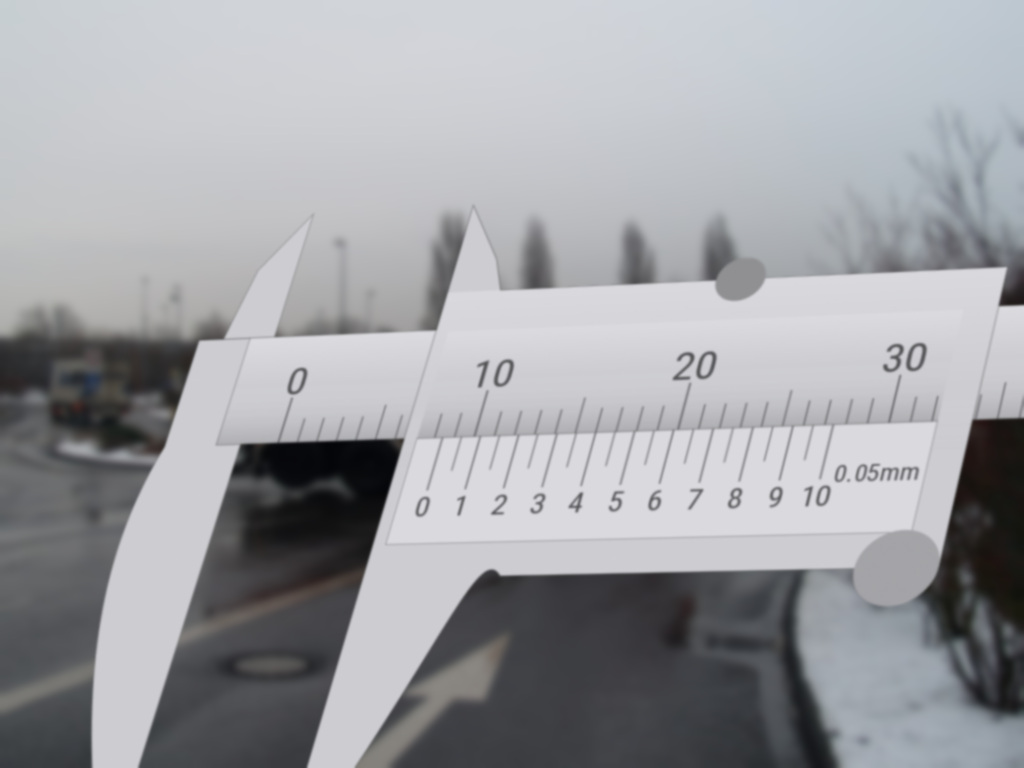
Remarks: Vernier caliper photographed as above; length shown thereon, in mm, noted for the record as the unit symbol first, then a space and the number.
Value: mm 8.4
